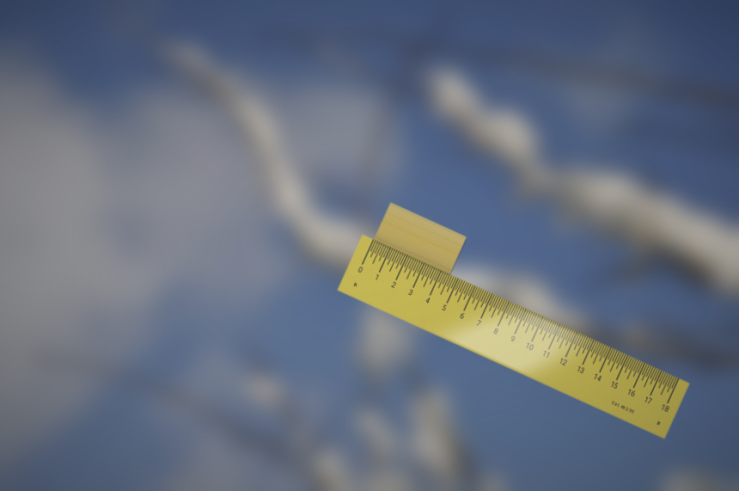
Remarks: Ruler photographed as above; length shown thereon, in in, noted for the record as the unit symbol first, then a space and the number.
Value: in 4.5
